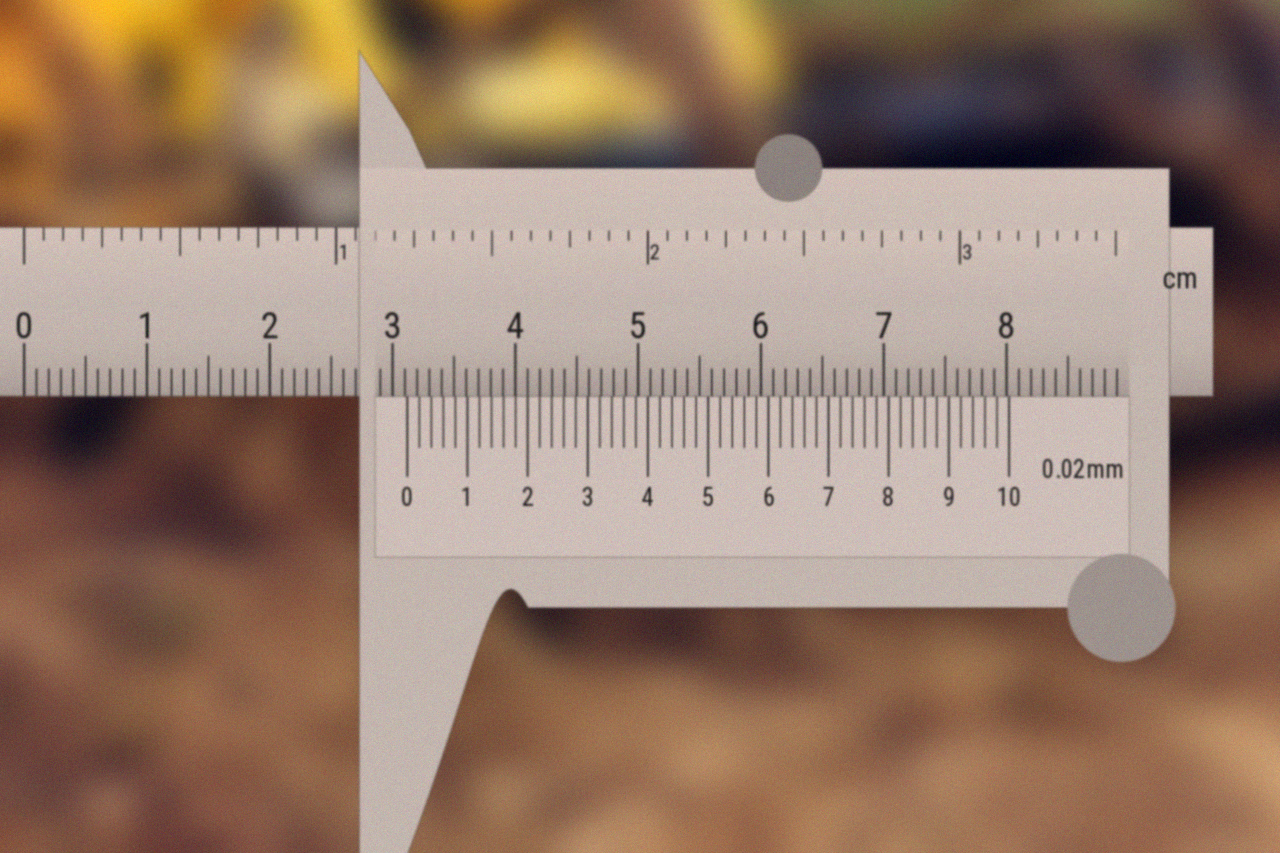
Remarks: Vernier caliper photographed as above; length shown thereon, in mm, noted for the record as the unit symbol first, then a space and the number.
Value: mm 31.2
